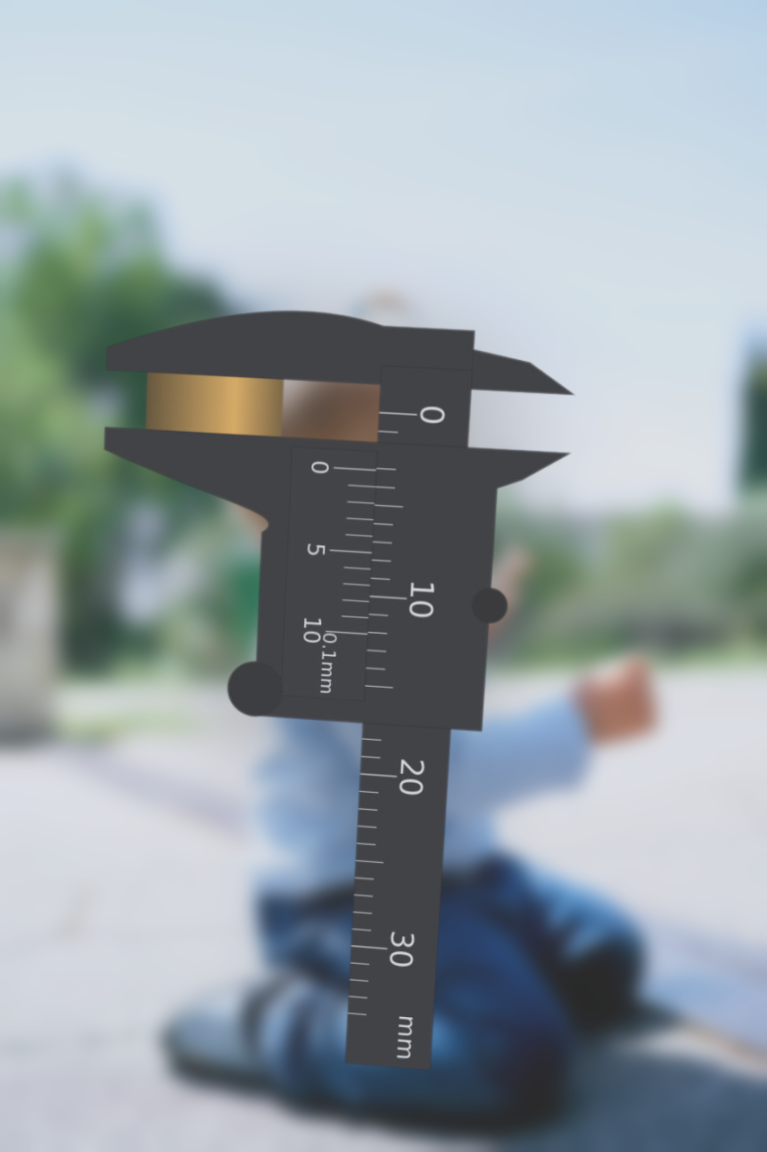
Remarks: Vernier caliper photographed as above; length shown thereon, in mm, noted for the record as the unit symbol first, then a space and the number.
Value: mm 3.1
